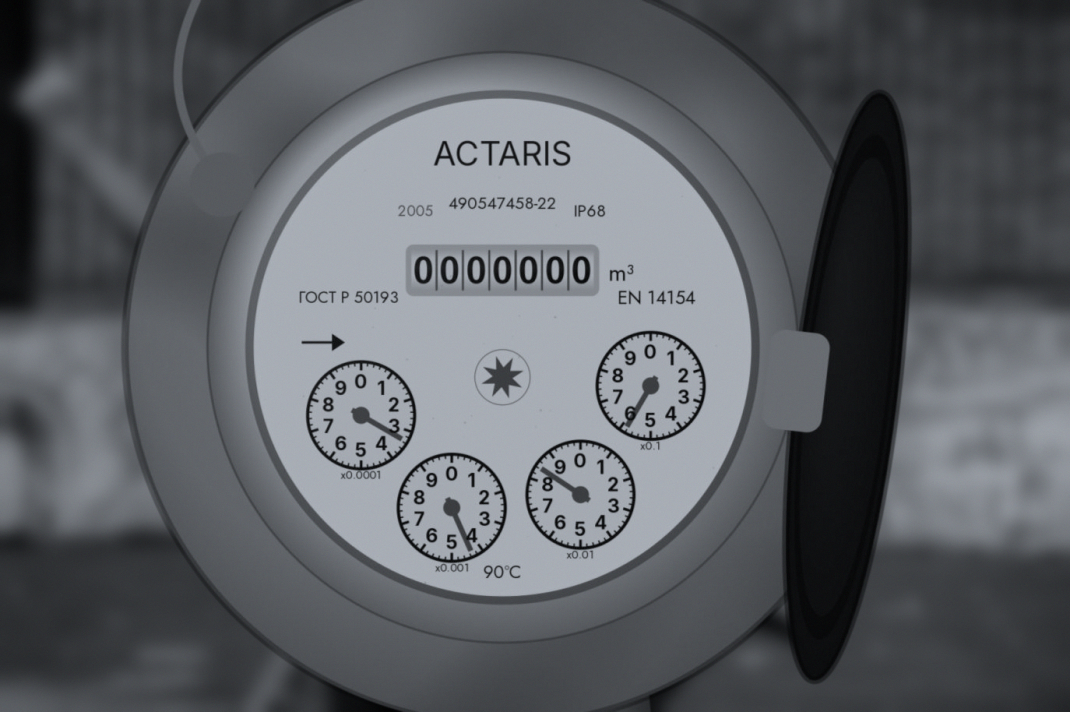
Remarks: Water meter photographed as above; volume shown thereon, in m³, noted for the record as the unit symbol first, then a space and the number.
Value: m³ 0.5843
